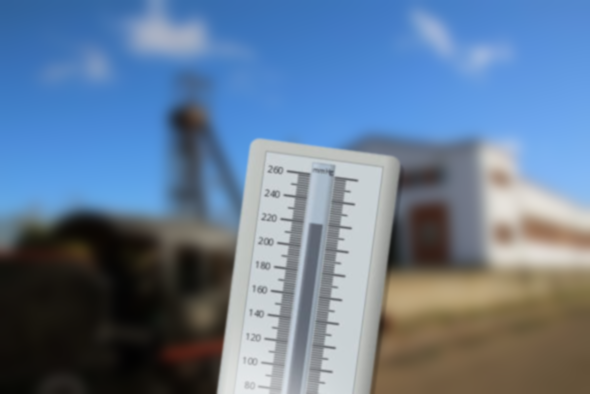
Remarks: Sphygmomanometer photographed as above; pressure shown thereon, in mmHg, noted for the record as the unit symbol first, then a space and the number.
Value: mmHg 220
